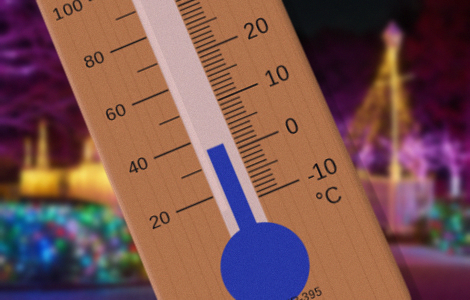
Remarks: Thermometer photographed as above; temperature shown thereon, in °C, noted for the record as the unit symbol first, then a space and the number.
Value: °C 2
